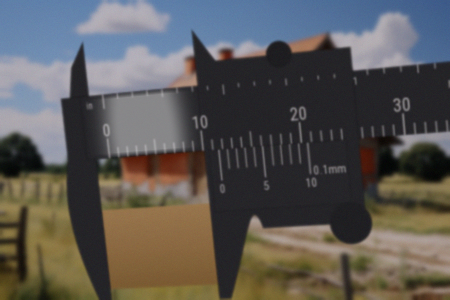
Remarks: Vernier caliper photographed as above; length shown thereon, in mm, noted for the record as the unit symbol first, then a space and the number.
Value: mm 11.6
